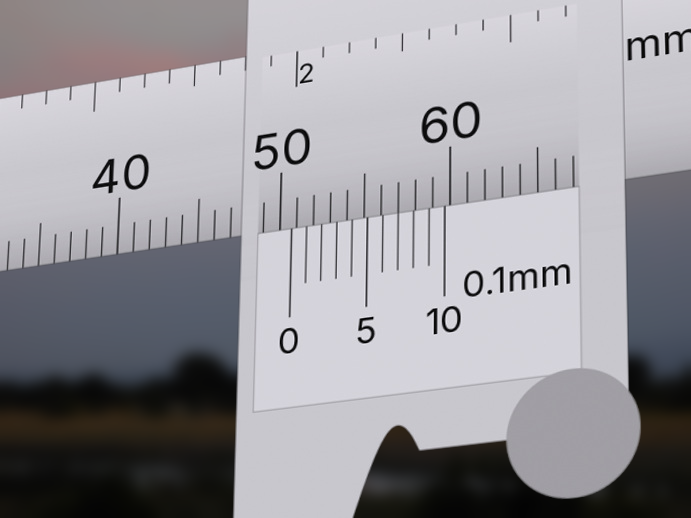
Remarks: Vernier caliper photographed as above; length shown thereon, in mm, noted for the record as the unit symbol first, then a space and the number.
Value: mm 50.7
